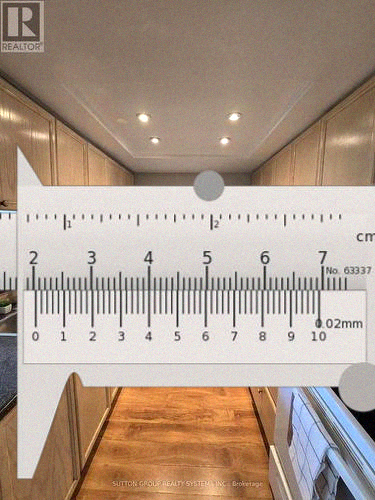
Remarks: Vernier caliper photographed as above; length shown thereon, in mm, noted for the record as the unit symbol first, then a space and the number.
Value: mm 20.4
